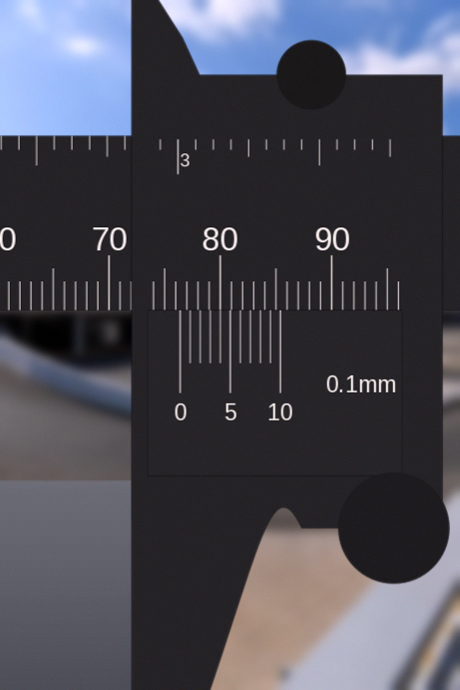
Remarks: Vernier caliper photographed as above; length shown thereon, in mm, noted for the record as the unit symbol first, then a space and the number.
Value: mm 76.4
